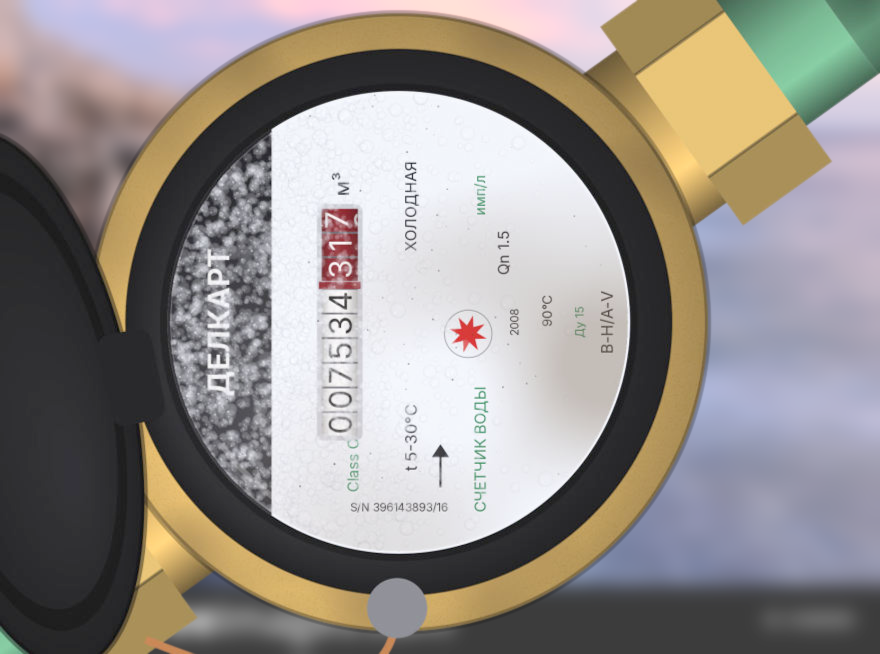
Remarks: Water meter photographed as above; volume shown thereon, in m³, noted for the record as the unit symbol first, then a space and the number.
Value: m³ 7534.317
